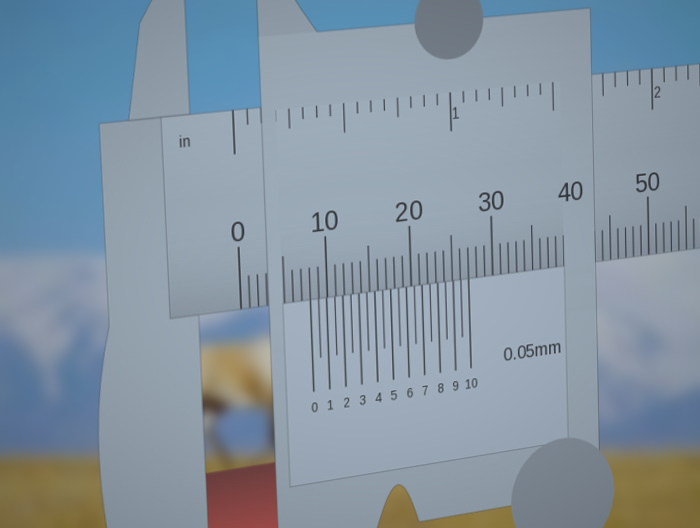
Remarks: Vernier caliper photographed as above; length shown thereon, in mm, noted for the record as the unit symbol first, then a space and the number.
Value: mm 8.0
